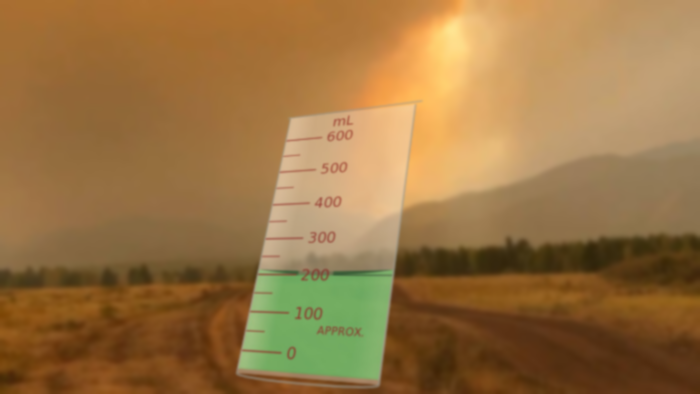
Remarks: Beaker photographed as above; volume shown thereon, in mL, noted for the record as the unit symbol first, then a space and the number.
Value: mL 200
